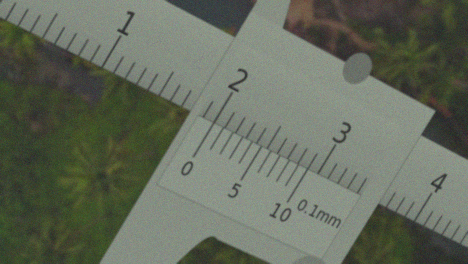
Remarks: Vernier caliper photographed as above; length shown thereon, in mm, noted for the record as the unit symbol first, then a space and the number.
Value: mm 20.0
